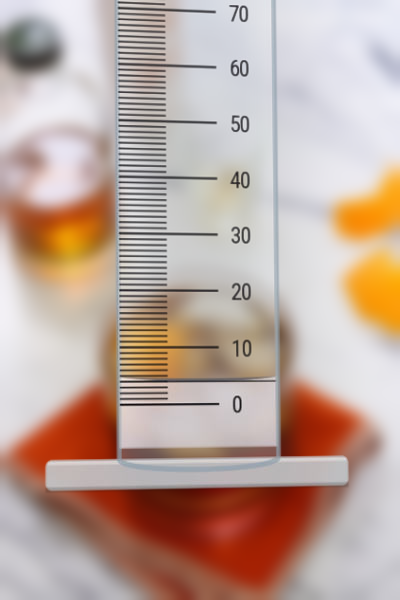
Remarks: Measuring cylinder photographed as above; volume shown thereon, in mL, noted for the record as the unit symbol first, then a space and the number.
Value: mL 4
